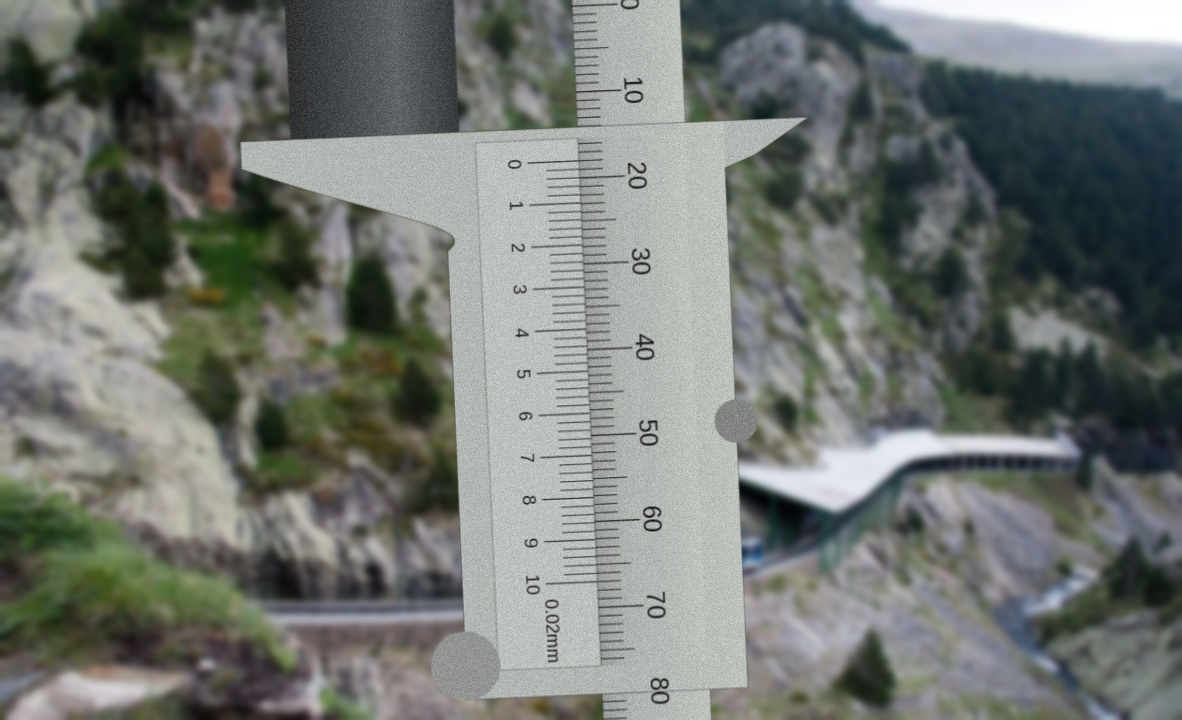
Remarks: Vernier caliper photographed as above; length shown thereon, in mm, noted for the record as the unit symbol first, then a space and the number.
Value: mm 18.0
